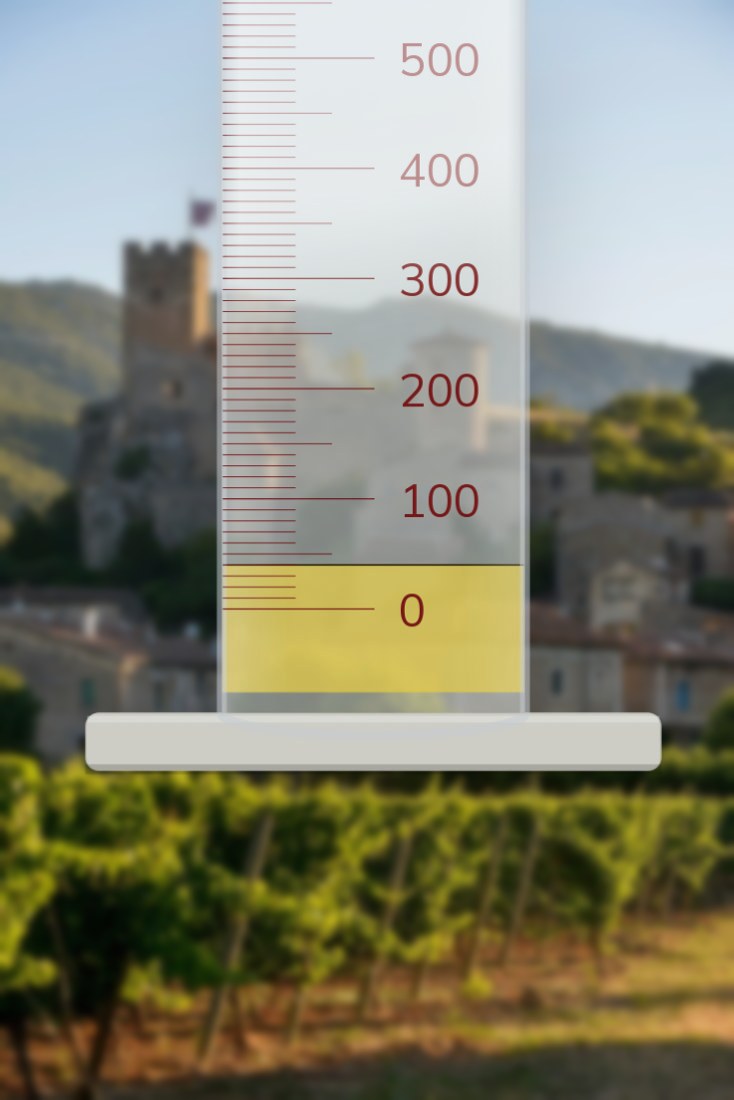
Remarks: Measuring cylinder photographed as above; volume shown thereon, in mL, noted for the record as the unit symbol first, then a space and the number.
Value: mL 40
